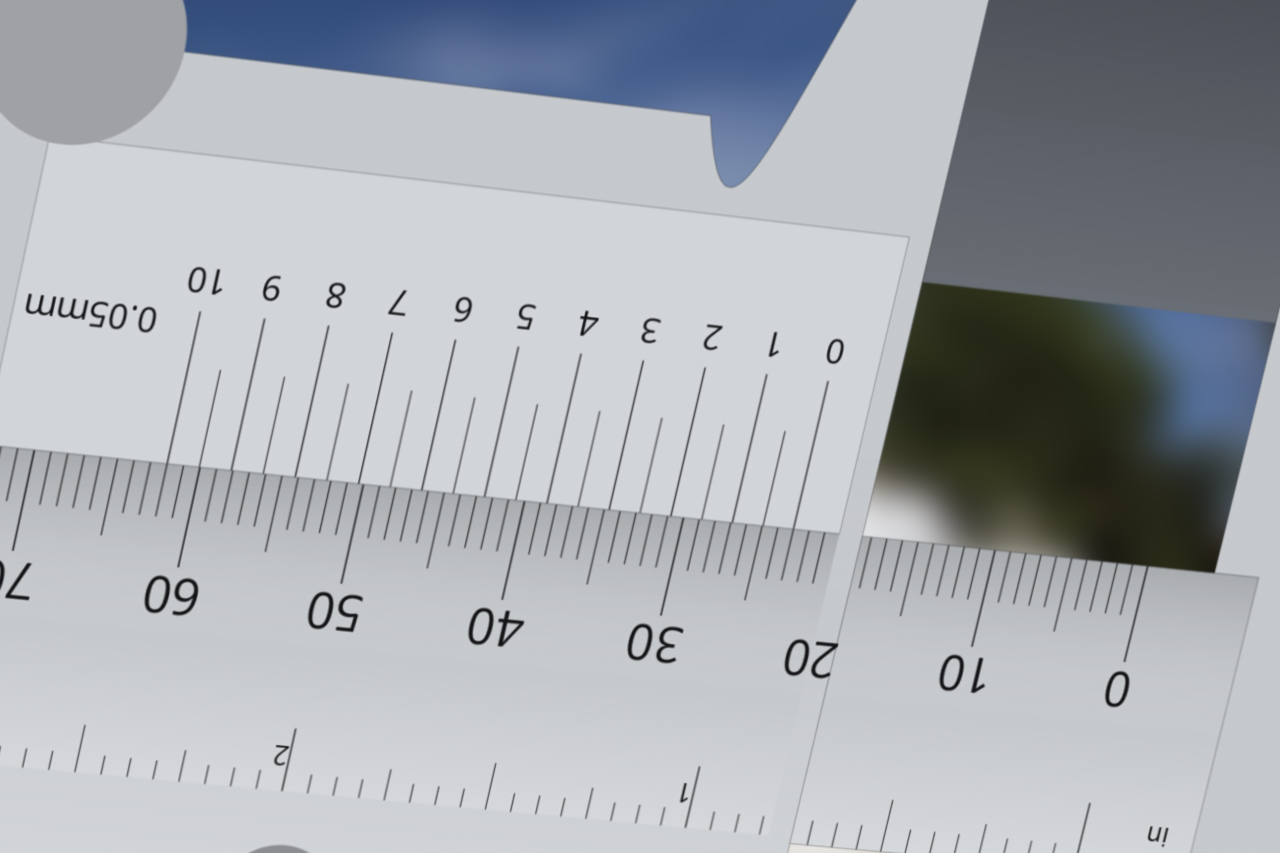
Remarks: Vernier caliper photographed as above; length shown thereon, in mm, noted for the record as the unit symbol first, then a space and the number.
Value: mm 23.0
